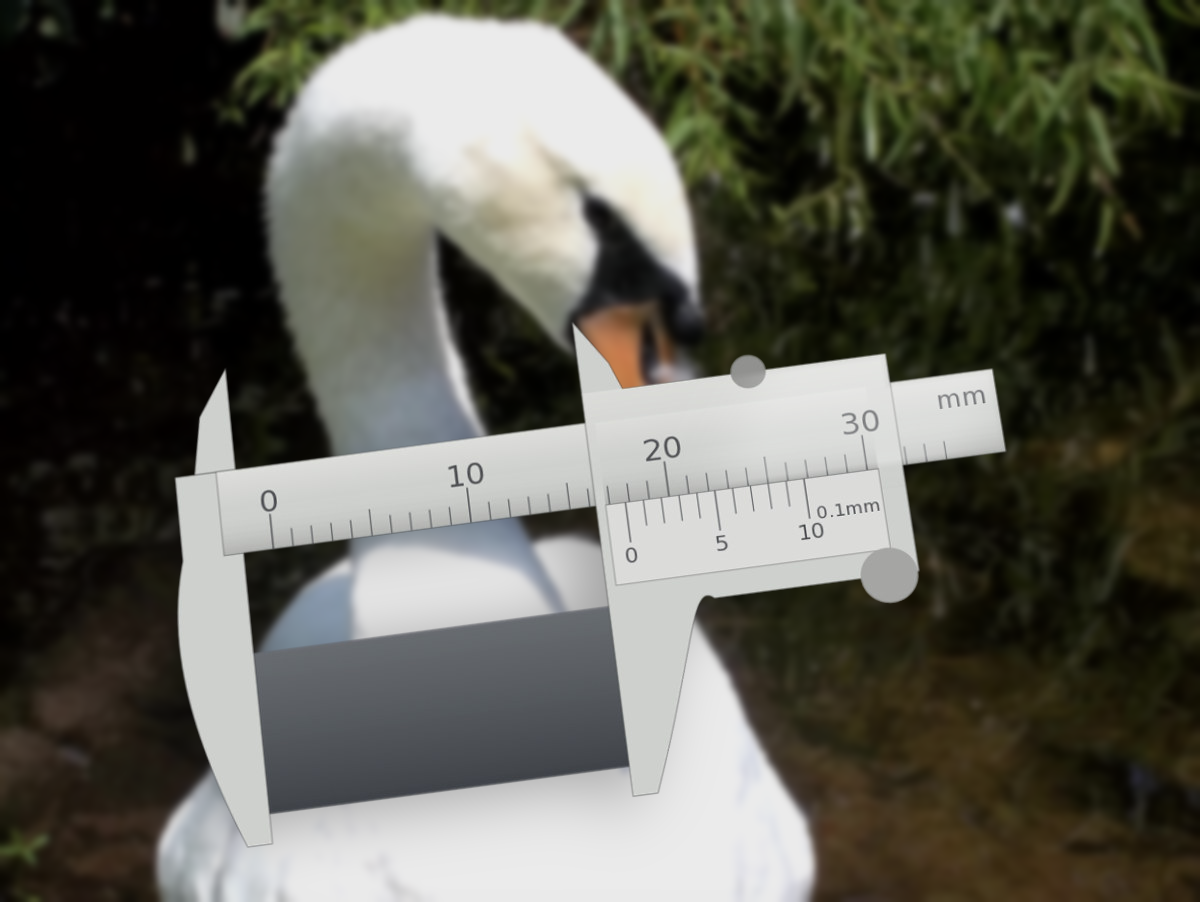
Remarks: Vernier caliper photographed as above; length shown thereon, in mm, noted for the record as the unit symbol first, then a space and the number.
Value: mm 17.8
